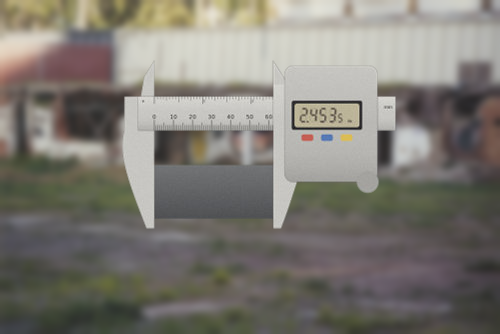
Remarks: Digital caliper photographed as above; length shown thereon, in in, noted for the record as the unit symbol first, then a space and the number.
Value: in 2.4535
